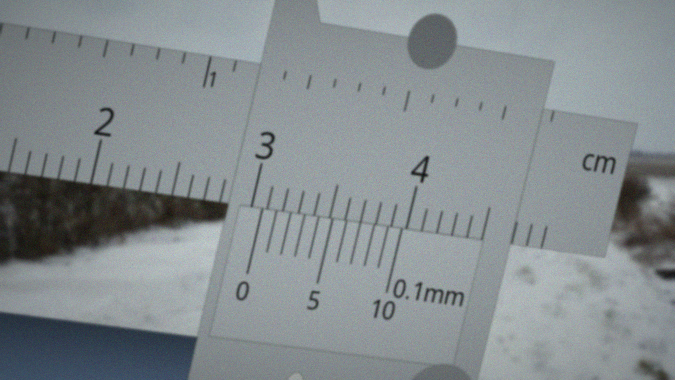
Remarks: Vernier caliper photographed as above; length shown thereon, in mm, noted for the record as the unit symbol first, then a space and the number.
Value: mm 30.7
